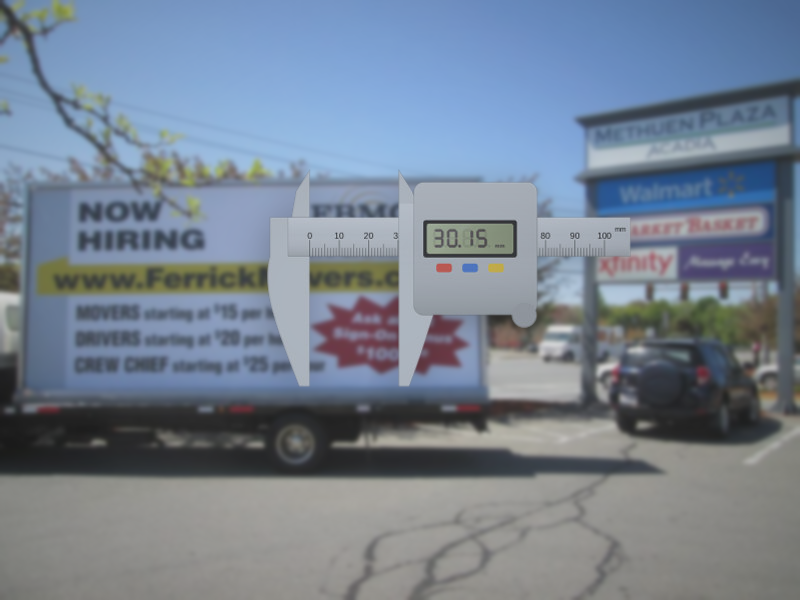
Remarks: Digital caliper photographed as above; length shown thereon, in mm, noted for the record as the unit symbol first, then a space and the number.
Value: mm 30.15
